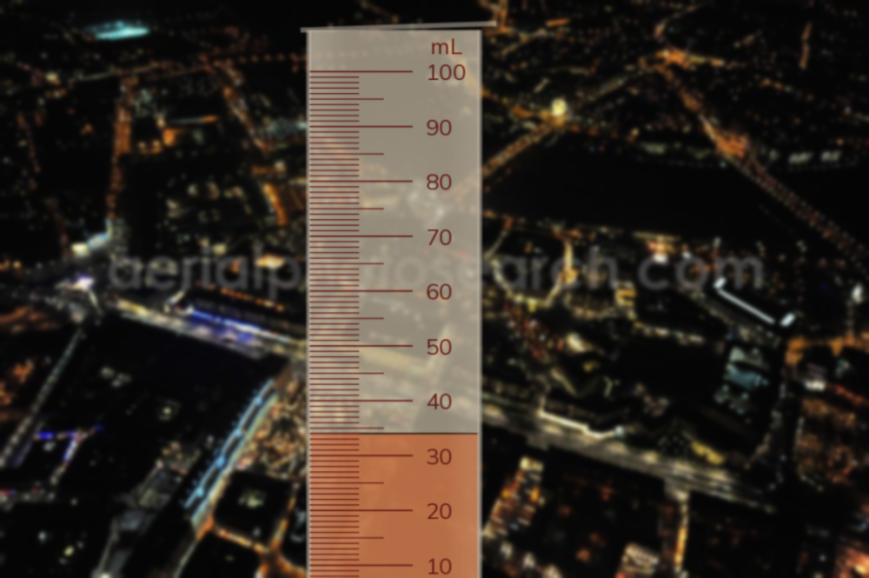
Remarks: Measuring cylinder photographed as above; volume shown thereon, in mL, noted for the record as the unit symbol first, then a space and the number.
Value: mL 34
